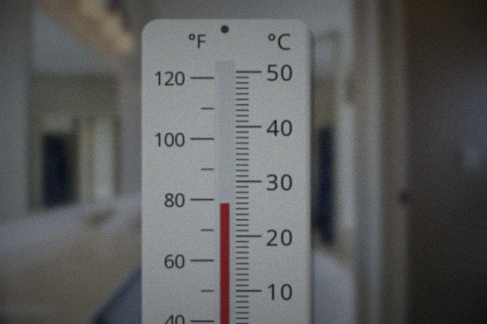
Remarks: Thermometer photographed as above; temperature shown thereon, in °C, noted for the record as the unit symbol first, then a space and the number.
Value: °C 26
